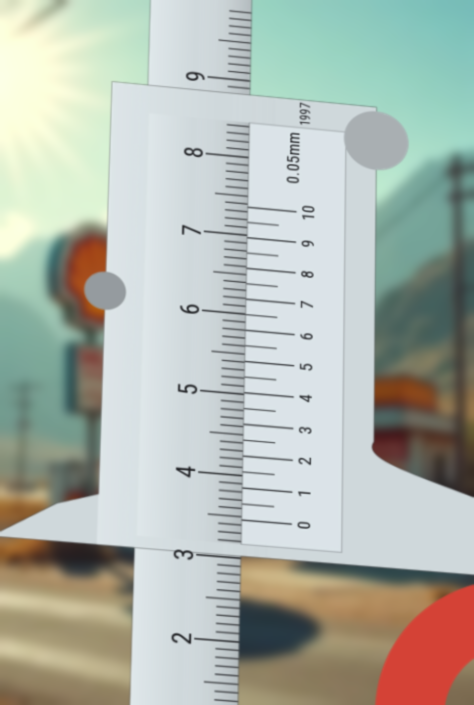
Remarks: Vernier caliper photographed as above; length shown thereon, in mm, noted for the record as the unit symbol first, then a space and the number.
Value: mm 34.6
